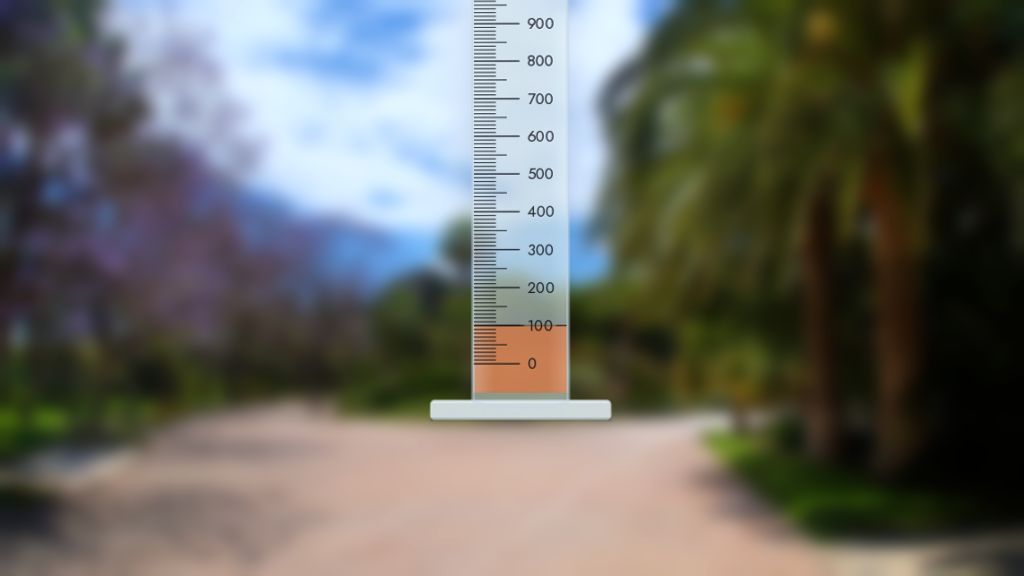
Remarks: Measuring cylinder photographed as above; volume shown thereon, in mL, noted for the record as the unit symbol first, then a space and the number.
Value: mL 100
